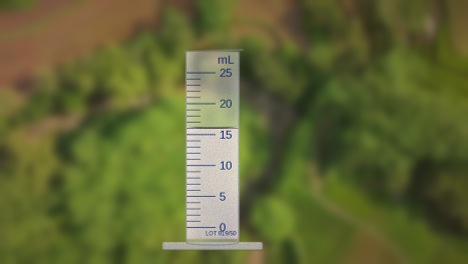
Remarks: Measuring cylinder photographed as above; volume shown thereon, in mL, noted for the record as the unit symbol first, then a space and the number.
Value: mL 16
